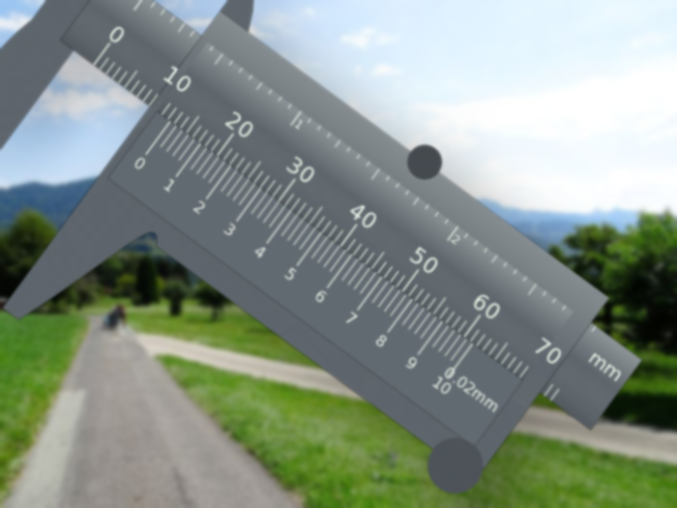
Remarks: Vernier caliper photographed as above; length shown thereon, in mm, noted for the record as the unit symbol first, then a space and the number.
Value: mm 12.4
